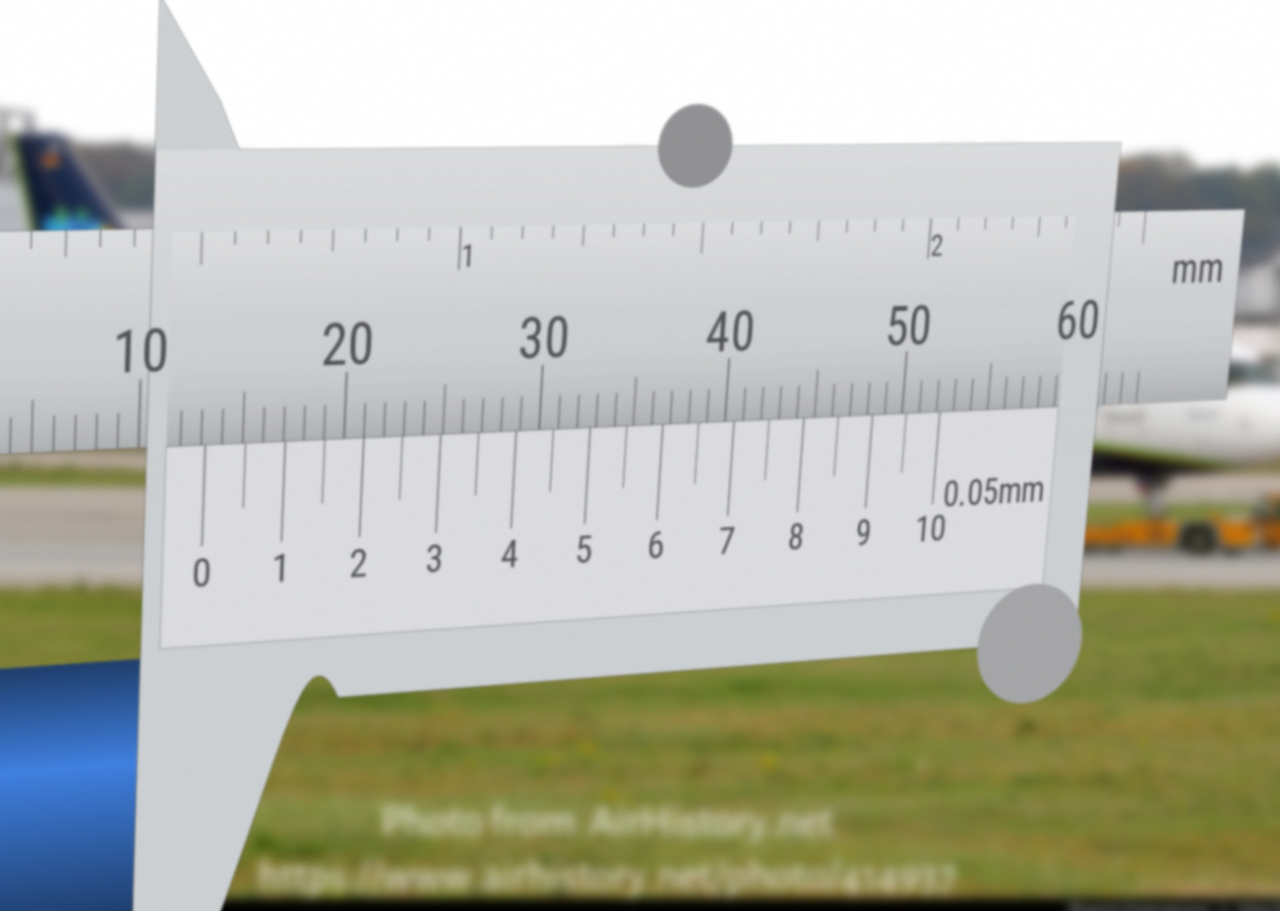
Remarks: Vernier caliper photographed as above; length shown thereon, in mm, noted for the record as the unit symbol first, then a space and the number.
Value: mm 13.2
